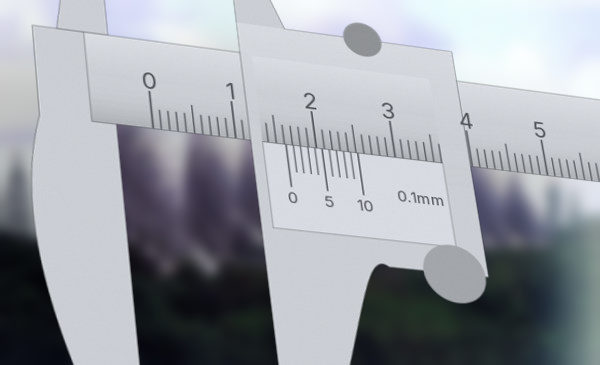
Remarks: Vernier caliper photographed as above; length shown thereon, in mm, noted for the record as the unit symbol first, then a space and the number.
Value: mm 16.2
